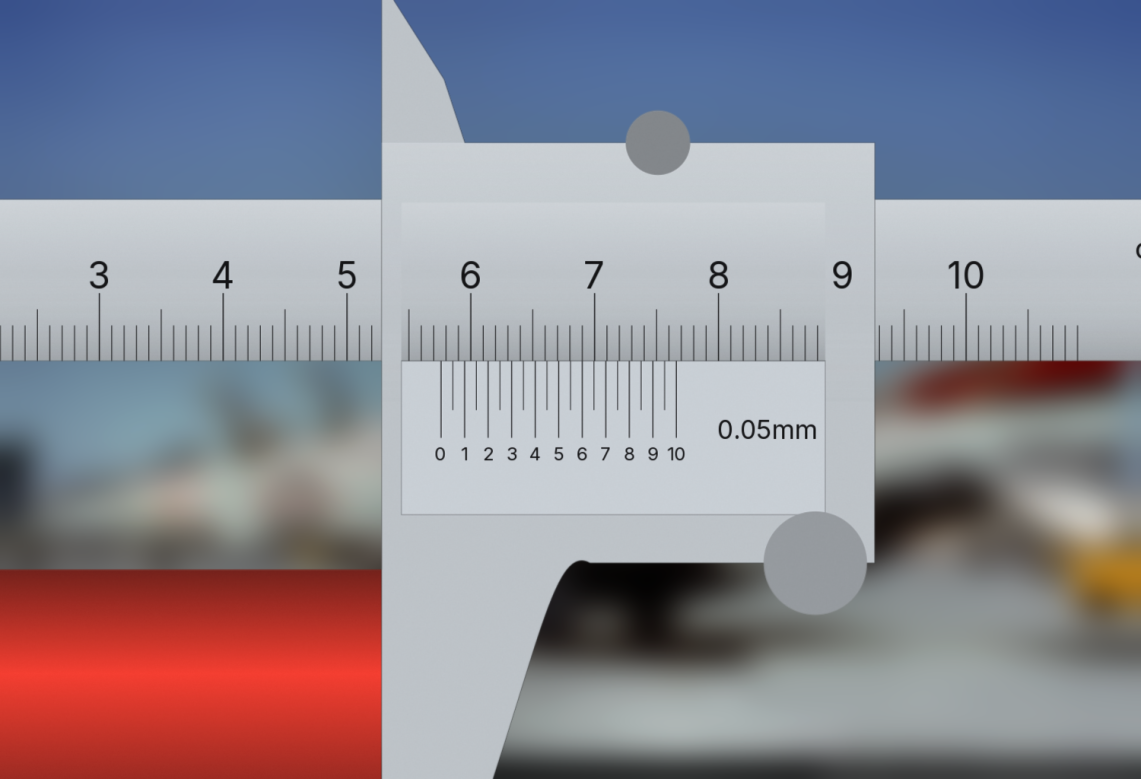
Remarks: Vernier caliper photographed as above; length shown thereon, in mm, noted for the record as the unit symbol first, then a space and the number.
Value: mm 57.6
